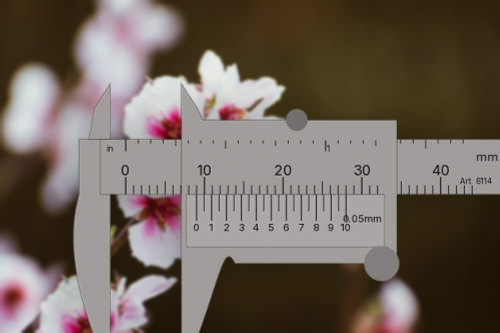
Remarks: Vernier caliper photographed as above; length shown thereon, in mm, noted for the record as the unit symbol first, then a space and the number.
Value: mm 9.0
